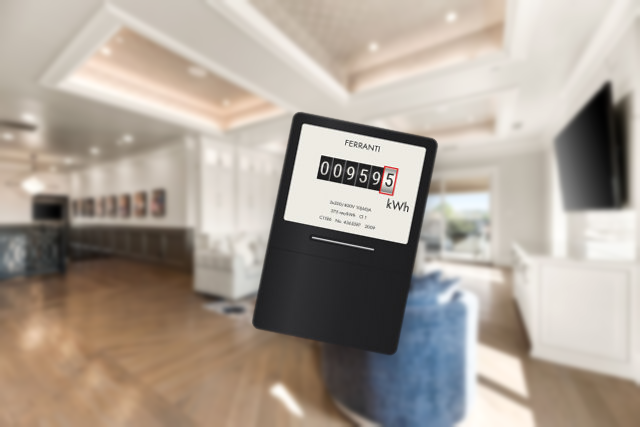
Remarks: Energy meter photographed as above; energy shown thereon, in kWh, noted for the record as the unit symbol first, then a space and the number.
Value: kWh 959.5
